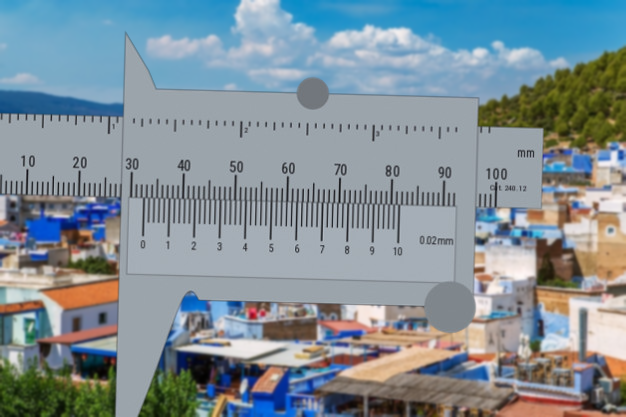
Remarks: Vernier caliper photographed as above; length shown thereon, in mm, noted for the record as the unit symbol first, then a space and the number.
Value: mm 32.5
